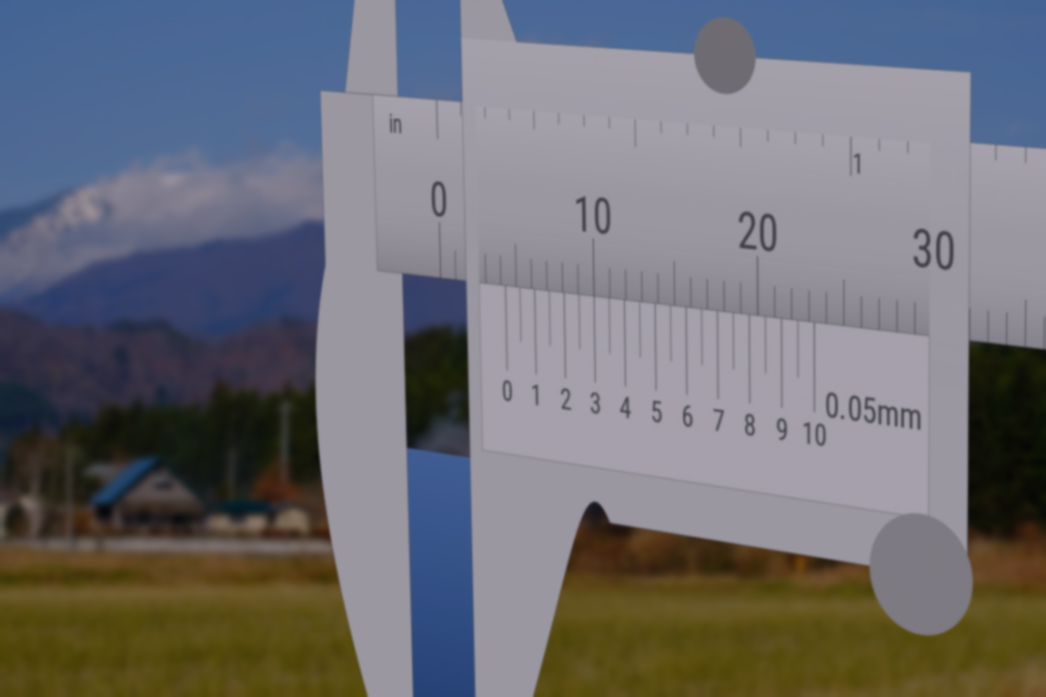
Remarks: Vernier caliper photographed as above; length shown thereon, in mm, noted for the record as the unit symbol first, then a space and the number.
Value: mm 4.3
